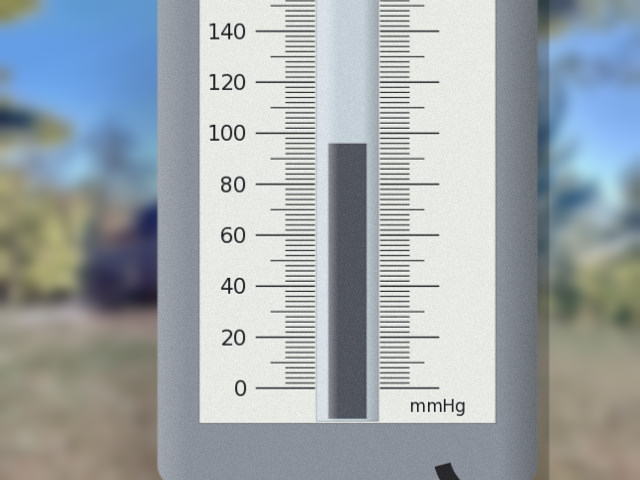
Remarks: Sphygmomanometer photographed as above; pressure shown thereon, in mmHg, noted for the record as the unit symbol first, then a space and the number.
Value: mmHg 96
